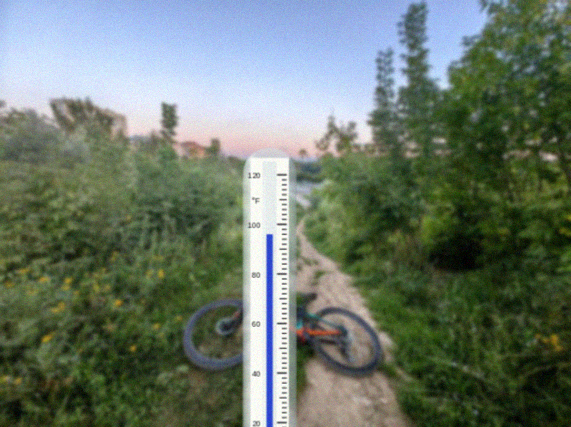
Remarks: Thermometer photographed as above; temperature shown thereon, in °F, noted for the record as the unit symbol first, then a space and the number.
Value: °F 96
